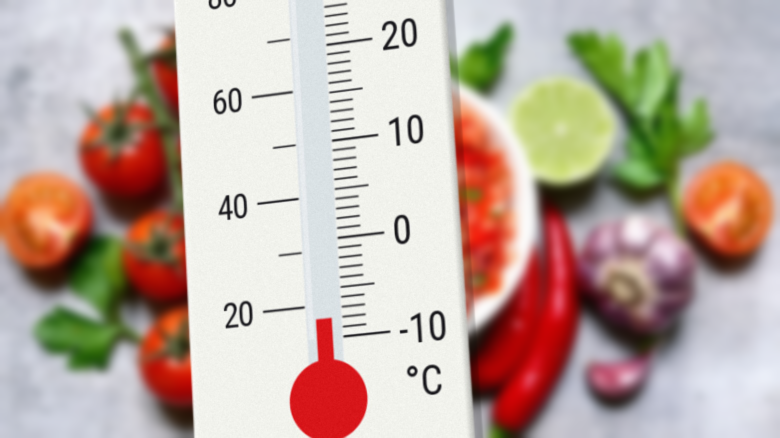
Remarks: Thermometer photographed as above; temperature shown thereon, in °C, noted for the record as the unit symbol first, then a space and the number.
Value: °C -8
